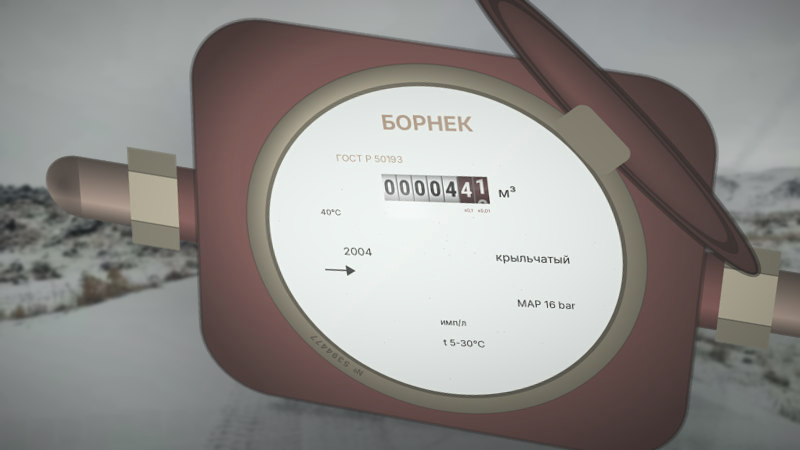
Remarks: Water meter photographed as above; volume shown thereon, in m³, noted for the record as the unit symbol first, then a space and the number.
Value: m³ 4.41
